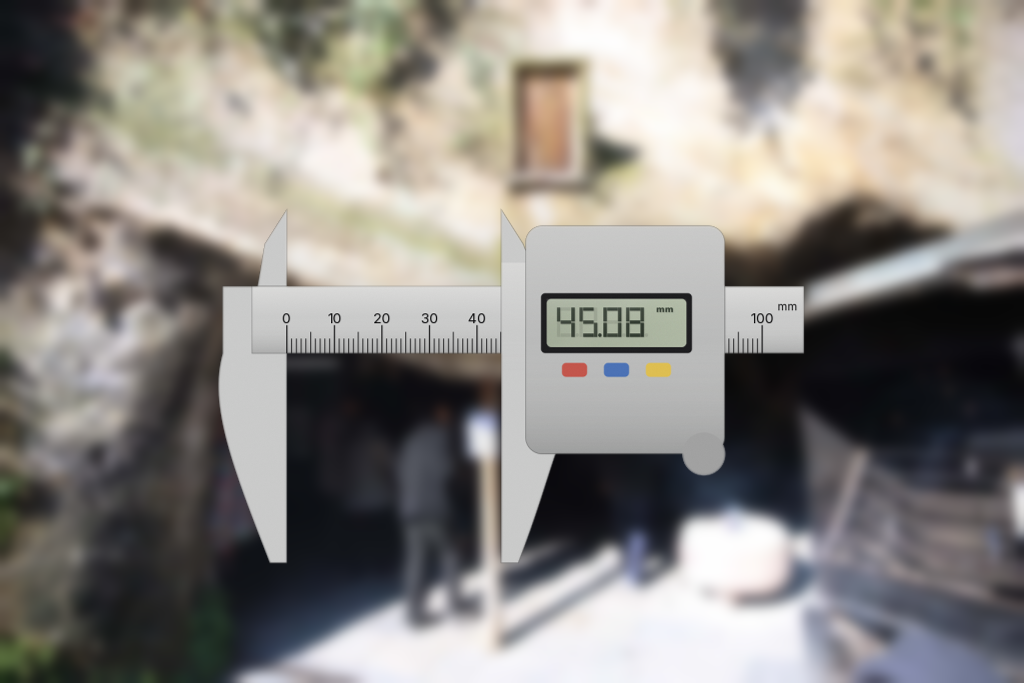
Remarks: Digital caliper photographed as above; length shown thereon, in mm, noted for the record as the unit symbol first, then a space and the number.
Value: mm 45.08
